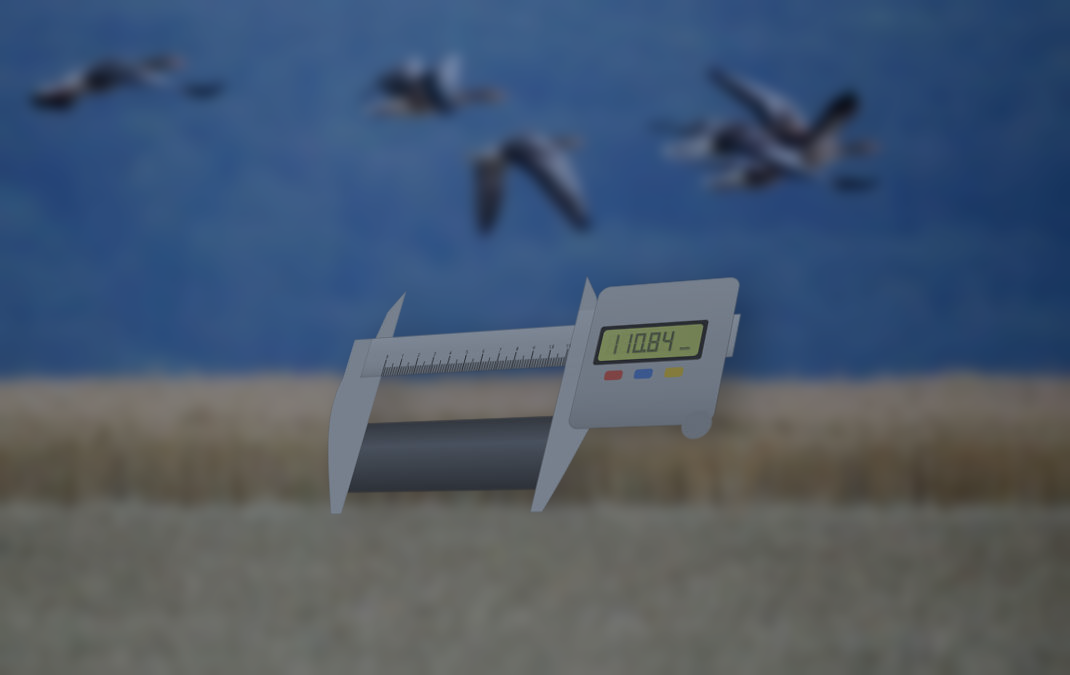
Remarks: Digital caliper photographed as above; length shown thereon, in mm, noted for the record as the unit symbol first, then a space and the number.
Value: mm 110.84
